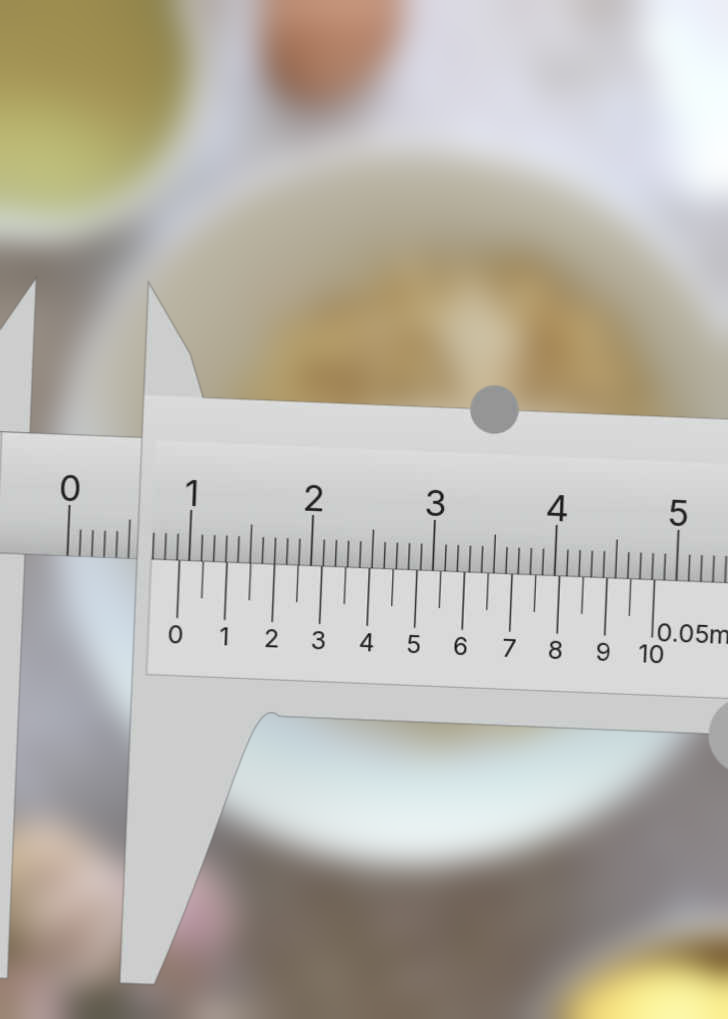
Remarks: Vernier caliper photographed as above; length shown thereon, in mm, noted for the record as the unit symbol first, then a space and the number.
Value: mm 9.2
